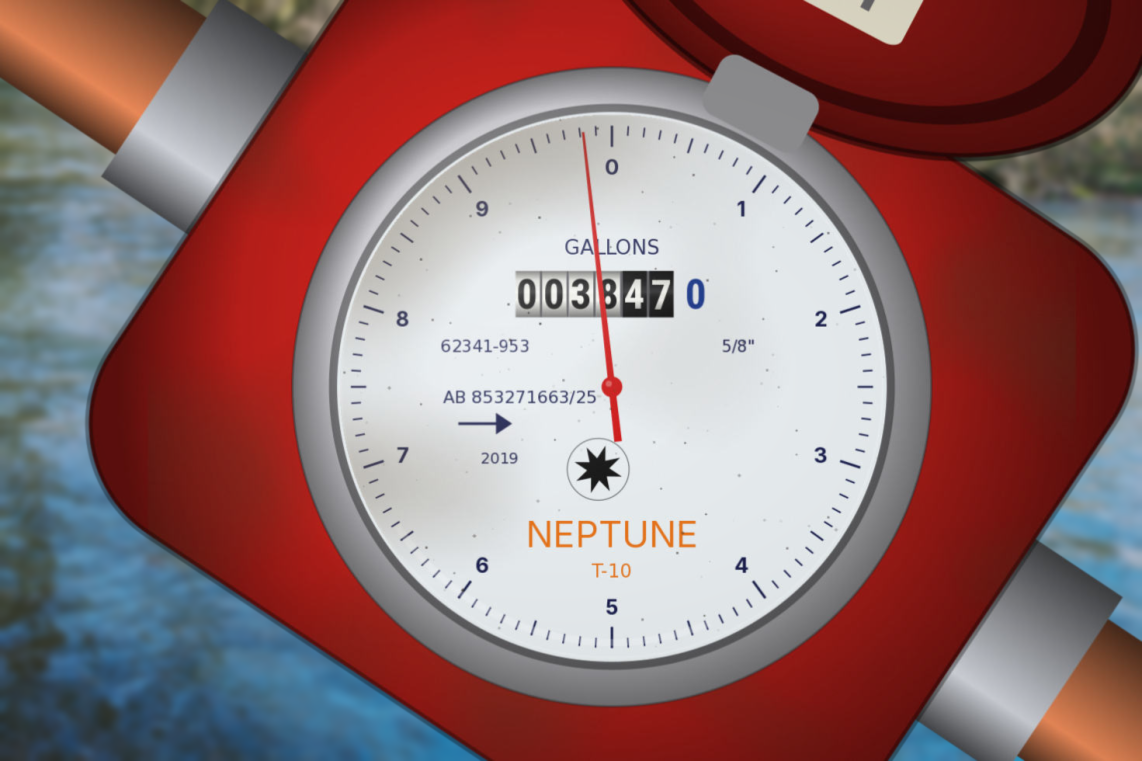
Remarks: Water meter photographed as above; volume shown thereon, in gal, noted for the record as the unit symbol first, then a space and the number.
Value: gal 38469.8
